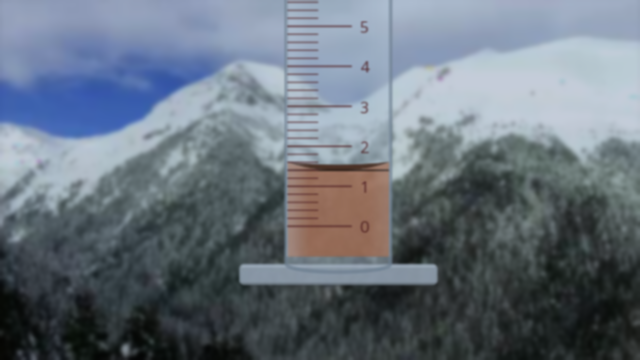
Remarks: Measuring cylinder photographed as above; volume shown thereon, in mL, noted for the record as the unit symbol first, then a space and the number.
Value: mL 1.4
